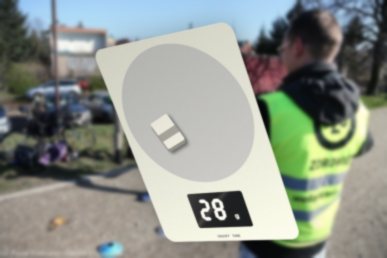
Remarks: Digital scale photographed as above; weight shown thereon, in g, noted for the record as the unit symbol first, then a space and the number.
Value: g 28
